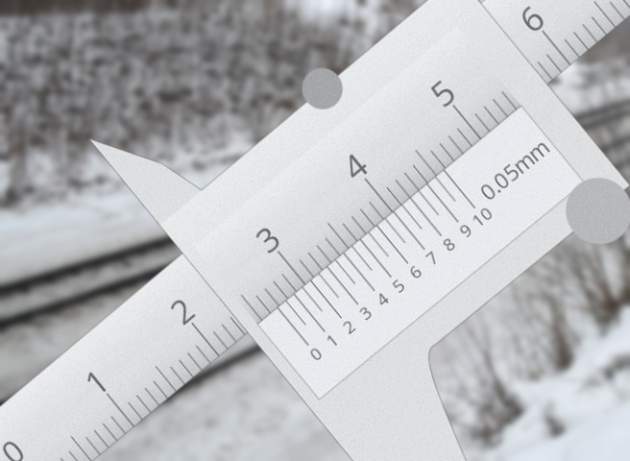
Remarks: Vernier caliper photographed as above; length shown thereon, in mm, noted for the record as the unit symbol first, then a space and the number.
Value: mm 26.8
